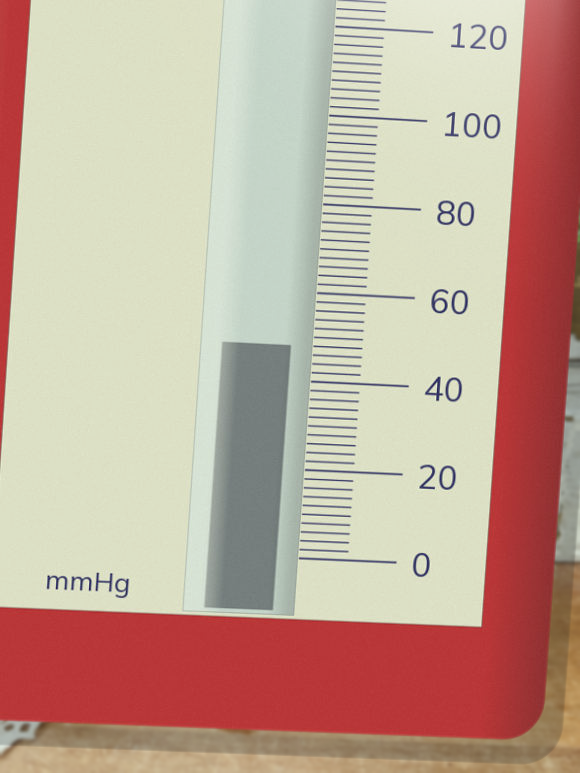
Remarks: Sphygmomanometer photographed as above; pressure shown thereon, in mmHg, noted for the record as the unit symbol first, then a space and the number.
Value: mmHg 48
